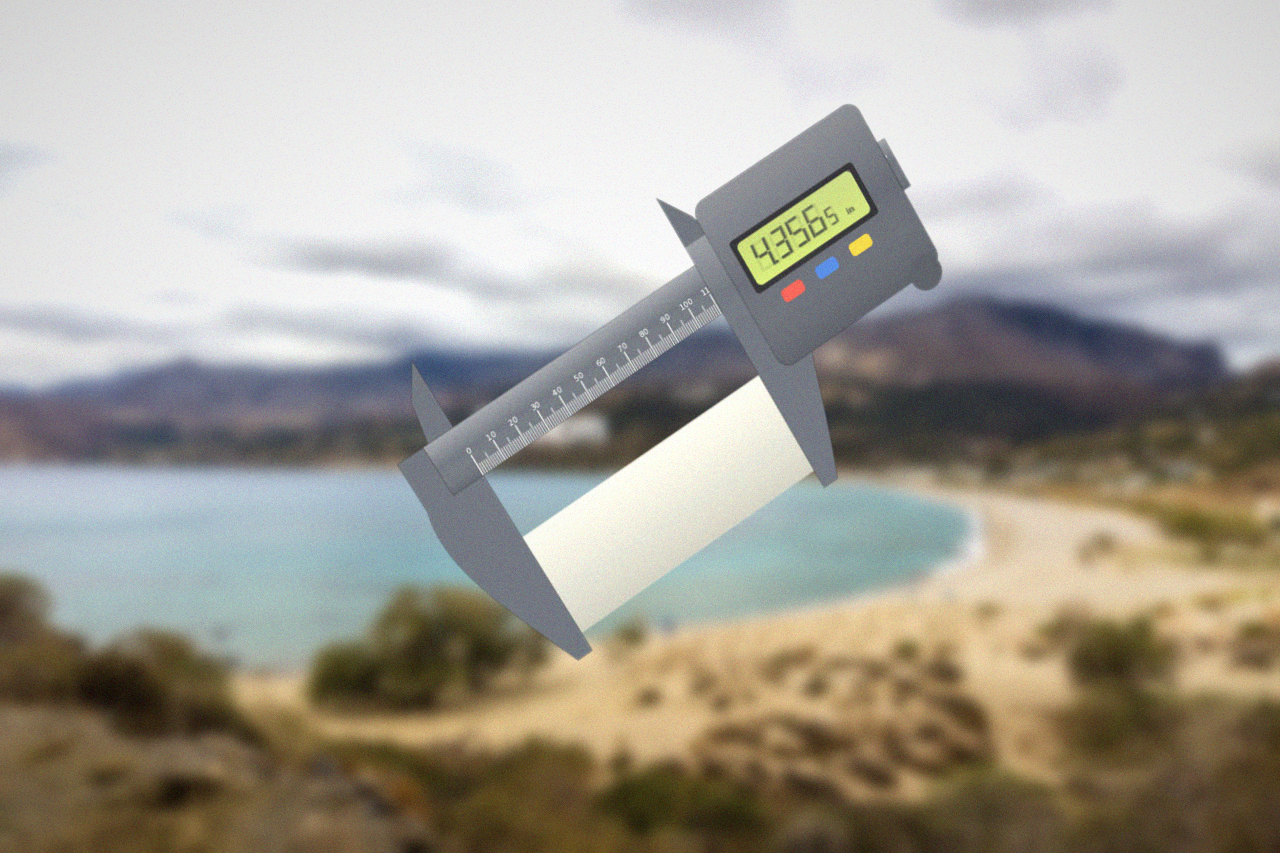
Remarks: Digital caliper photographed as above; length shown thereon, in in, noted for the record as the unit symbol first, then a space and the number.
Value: in 4.3565
